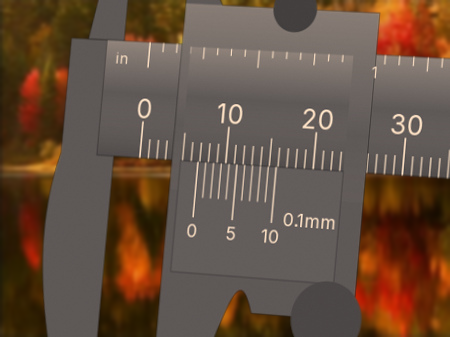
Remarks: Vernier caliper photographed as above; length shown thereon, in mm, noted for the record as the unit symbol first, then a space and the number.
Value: mm 6.8
